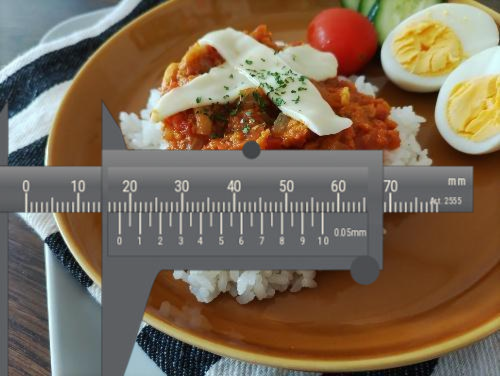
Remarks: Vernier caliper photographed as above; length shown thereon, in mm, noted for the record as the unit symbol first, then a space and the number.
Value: mm 18.0
